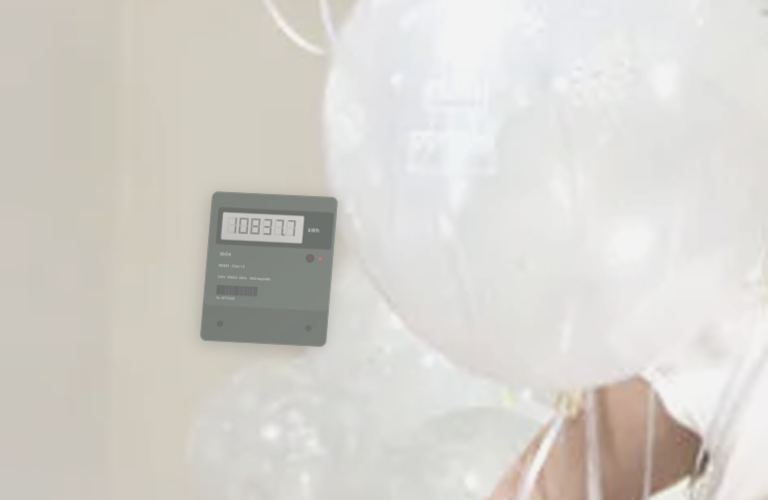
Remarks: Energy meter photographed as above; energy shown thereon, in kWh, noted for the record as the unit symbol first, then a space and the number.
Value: kWh 10837.7
